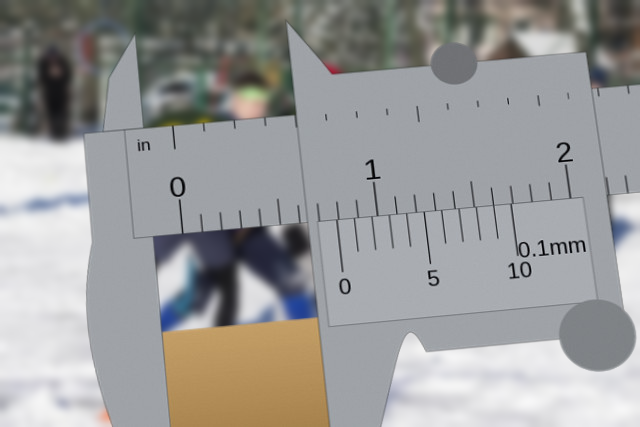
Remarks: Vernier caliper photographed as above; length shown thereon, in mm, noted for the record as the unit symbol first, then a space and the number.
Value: mm 7.9
